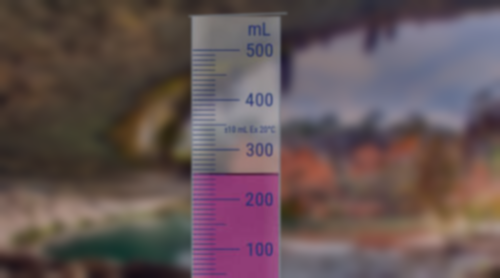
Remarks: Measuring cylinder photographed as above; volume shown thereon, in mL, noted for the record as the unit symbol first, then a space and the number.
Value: mL 250
